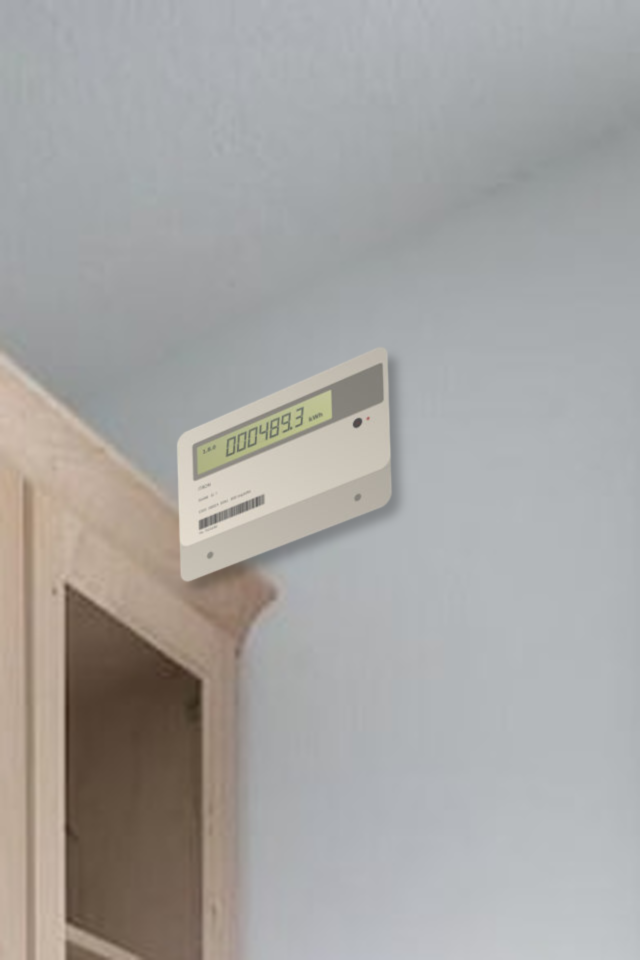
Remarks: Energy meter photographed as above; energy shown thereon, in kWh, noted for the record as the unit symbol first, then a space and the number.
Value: kWh 489.3
